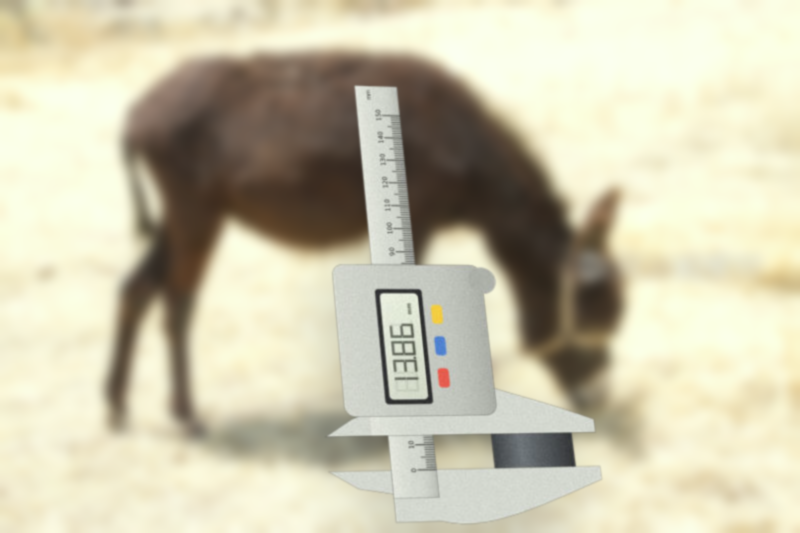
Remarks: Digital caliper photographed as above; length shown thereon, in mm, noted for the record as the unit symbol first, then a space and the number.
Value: mm 13.86
